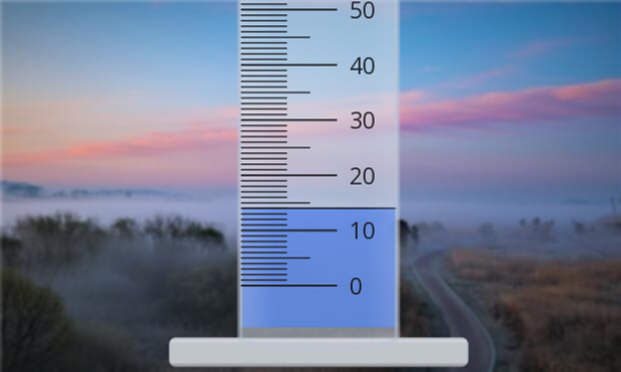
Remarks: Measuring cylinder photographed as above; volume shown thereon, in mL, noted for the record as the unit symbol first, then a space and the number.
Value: mL 14
